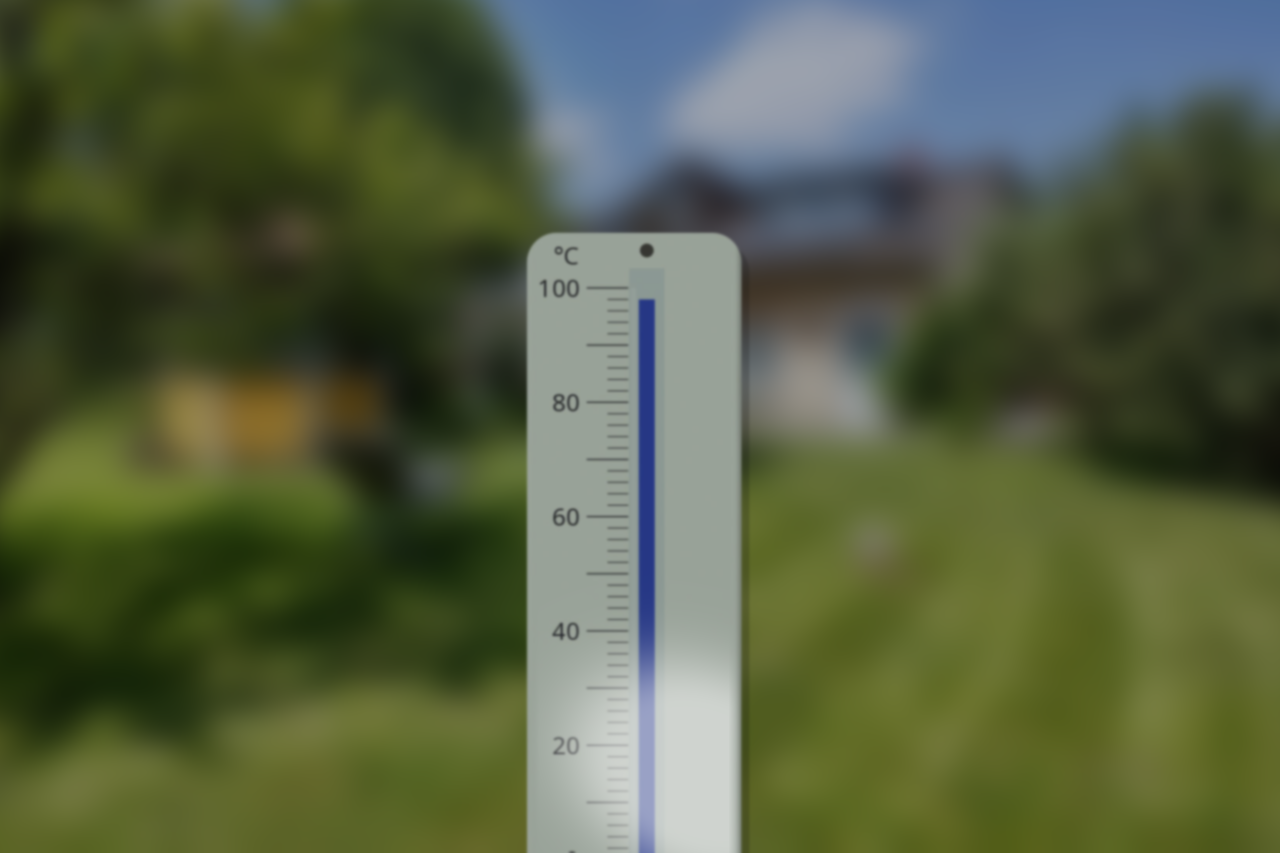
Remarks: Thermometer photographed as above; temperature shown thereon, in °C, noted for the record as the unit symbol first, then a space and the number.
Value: °C 98
